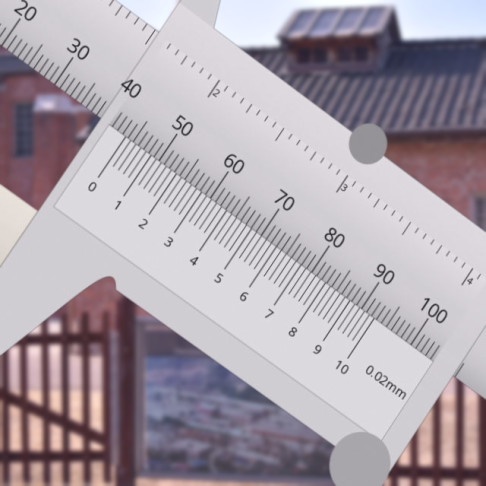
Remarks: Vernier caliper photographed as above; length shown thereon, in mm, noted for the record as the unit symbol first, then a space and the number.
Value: mm 43.6
